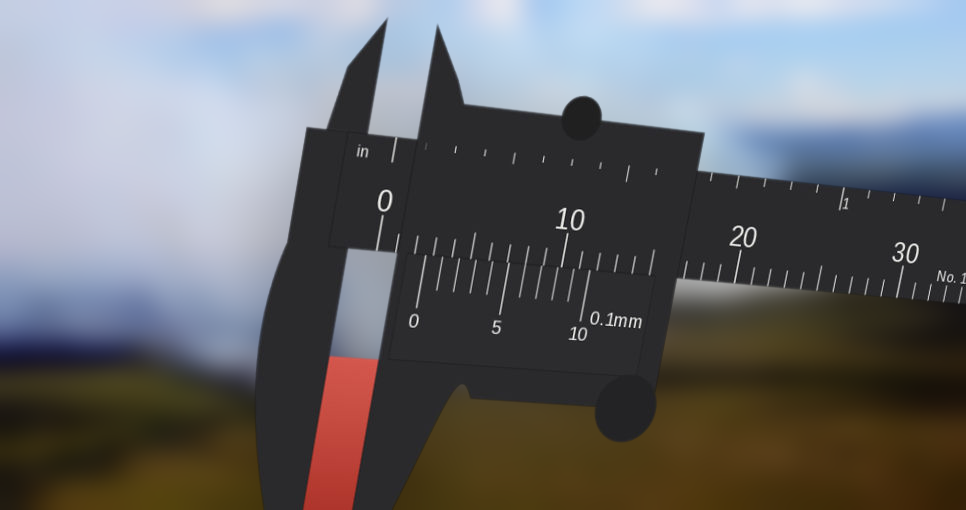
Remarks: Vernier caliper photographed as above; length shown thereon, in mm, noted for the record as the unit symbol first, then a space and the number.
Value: mm 2.6
